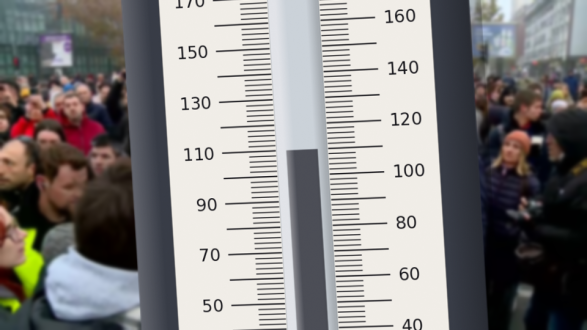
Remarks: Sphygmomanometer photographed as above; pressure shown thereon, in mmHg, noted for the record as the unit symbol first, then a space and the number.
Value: mmHg 110
